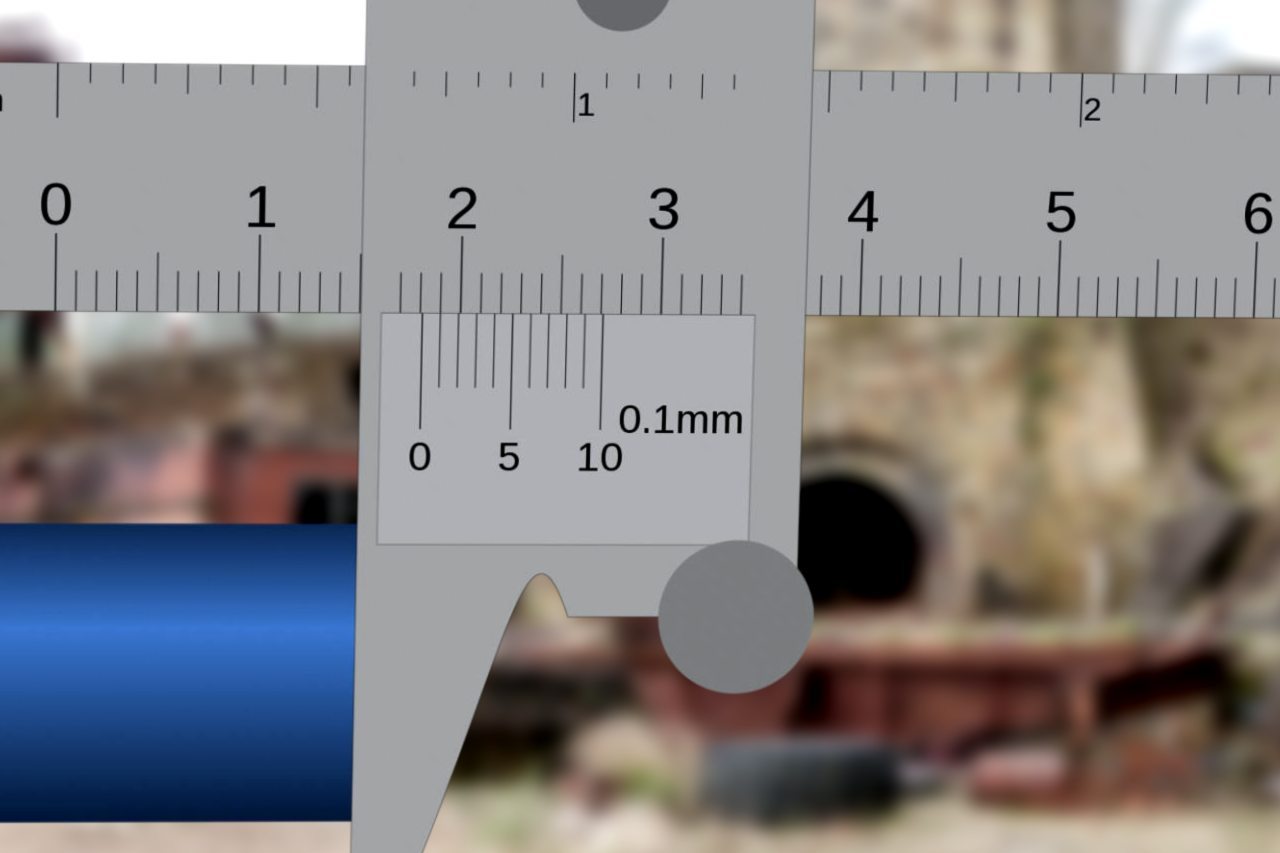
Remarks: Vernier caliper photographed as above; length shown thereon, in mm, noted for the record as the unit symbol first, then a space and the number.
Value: mm 18.1
